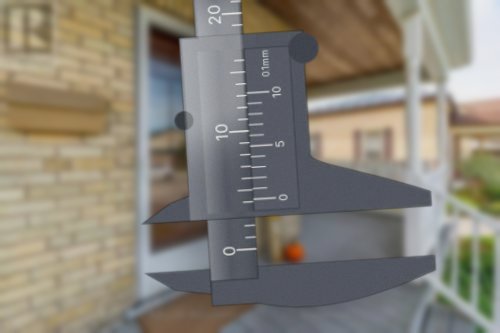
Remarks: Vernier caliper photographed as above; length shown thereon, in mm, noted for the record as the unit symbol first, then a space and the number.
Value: mm 4.2
